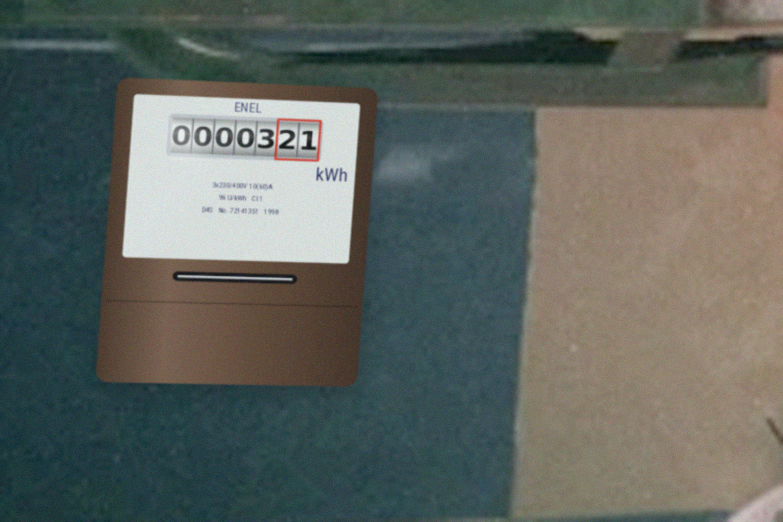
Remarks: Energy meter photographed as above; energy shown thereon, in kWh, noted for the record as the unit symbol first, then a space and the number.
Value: kWh 3.21
